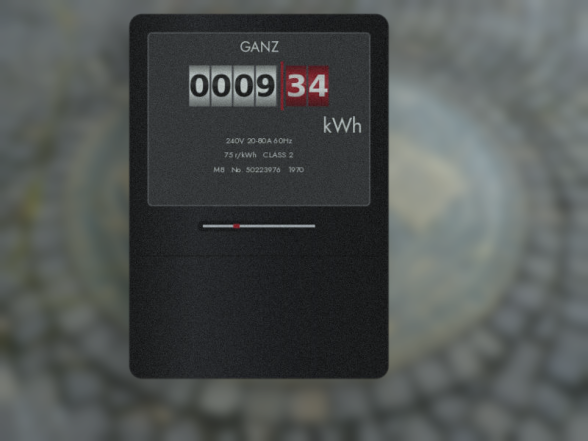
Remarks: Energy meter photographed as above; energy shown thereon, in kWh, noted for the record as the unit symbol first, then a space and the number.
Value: kWh 9.34
